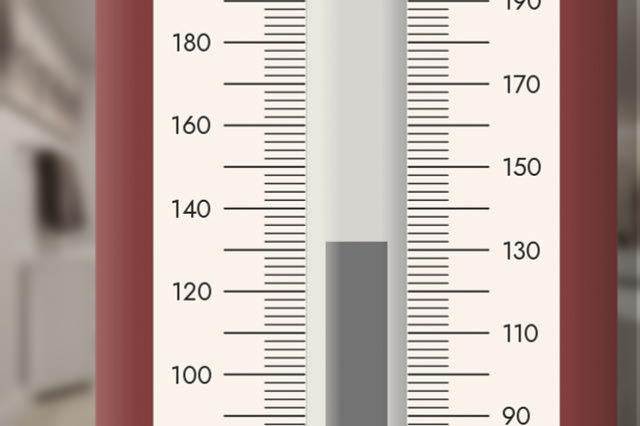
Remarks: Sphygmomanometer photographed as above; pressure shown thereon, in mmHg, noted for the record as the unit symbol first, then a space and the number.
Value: mmHg 132
